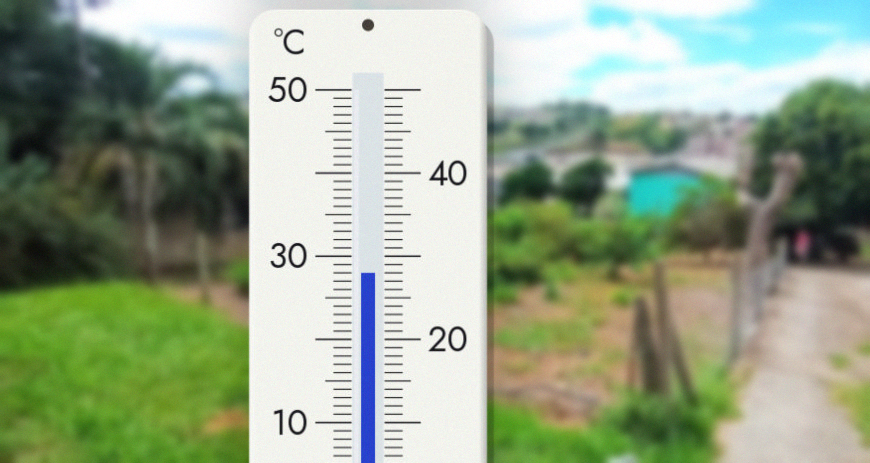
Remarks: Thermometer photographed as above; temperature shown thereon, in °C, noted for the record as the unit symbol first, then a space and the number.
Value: °C 28
